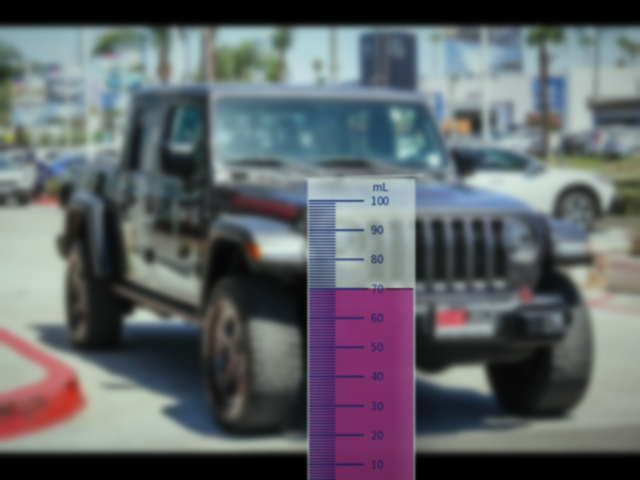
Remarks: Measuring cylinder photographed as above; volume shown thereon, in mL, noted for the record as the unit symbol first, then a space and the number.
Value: mL 70
